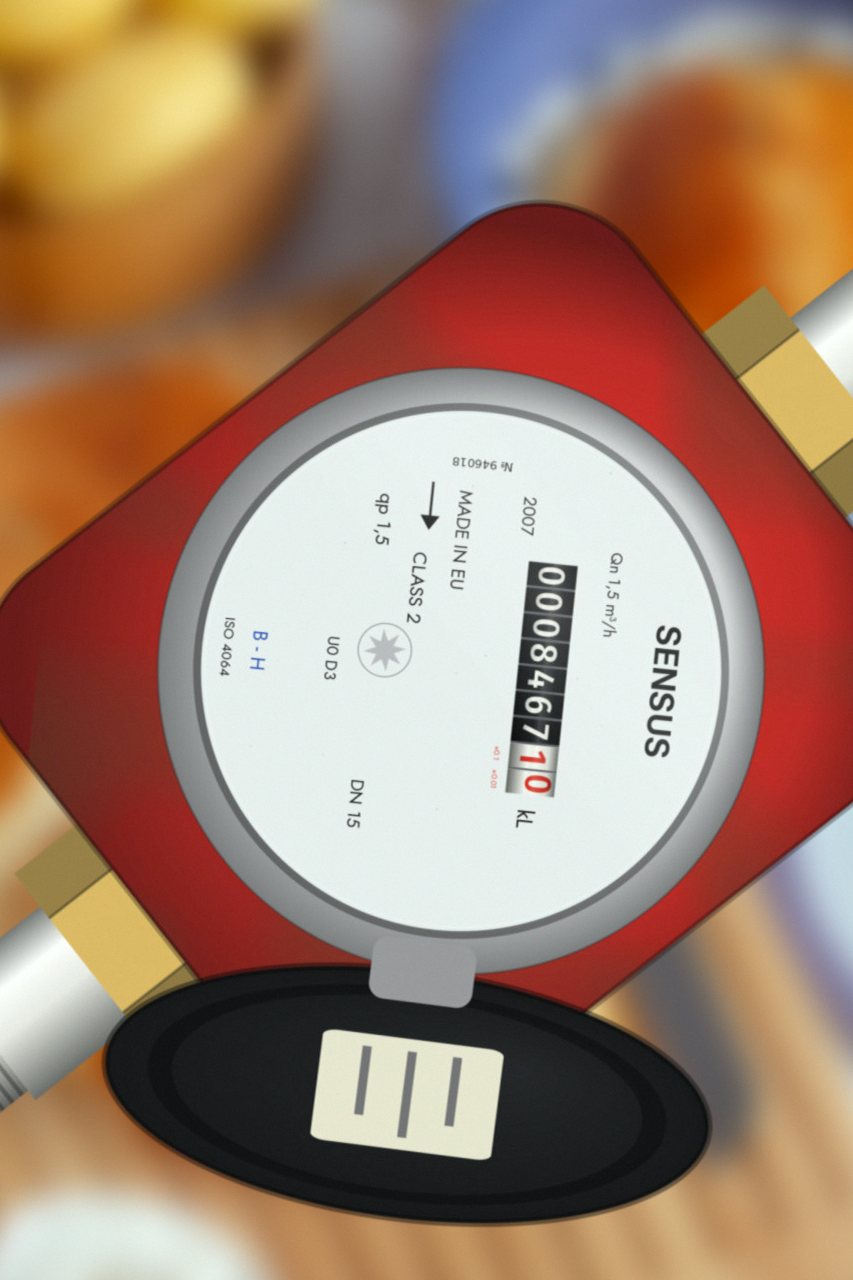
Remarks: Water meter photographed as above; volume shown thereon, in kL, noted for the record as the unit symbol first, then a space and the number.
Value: kL 8467.10
